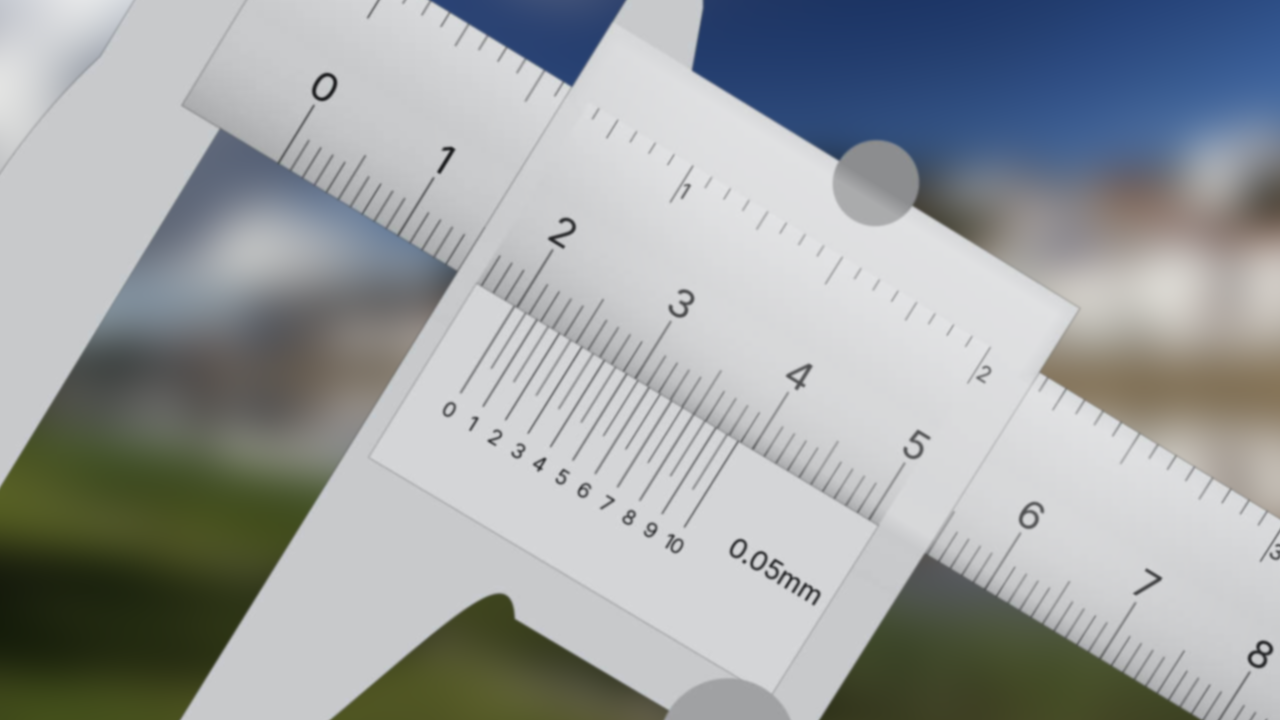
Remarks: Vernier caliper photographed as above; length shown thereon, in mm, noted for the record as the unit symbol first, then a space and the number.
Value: mm 19.8
